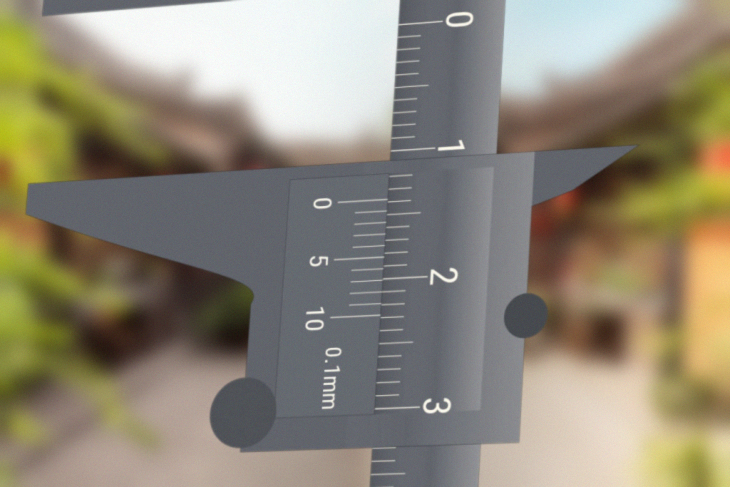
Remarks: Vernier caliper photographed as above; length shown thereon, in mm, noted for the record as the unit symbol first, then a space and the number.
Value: mm 13.8
